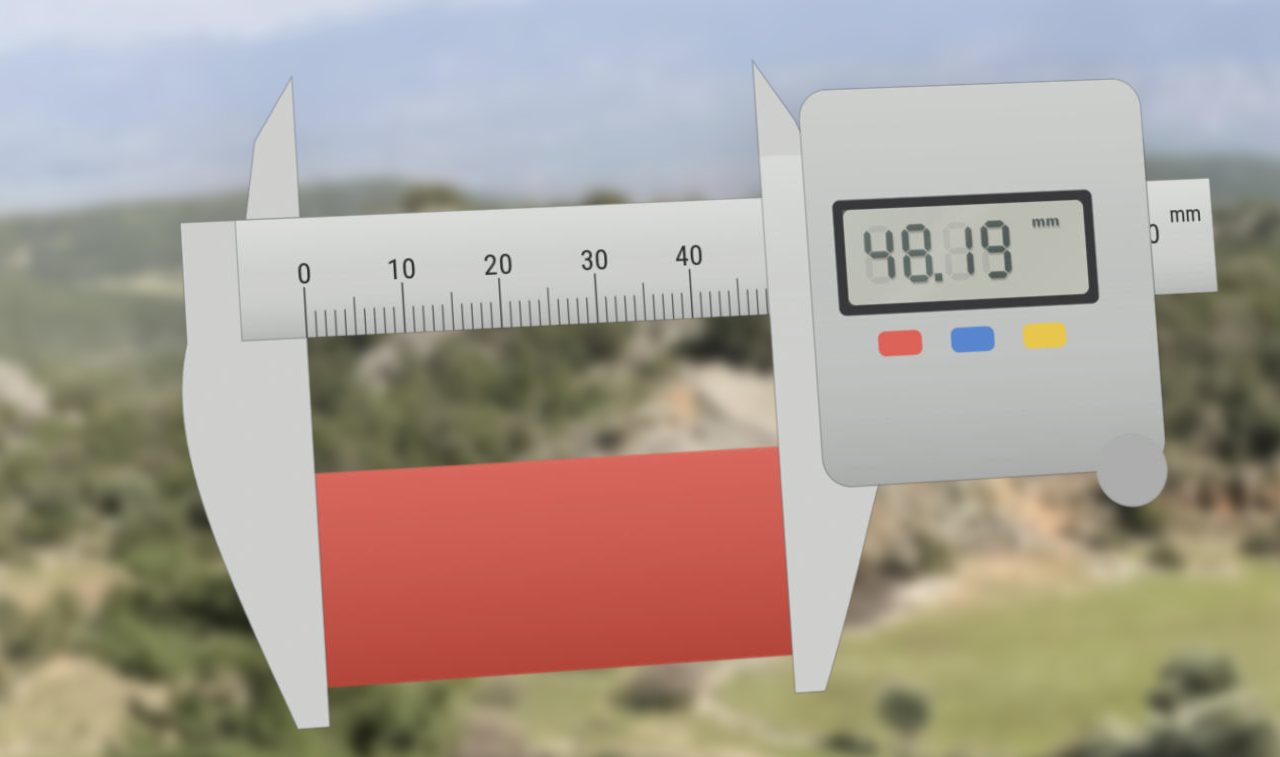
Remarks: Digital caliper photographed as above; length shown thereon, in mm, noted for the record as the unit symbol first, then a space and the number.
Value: mm 48.19
